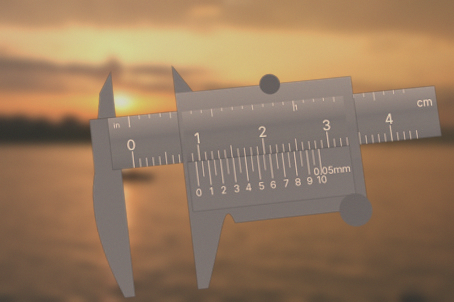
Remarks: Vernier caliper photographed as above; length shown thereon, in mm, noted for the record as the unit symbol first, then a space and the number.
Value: mm 9.4
